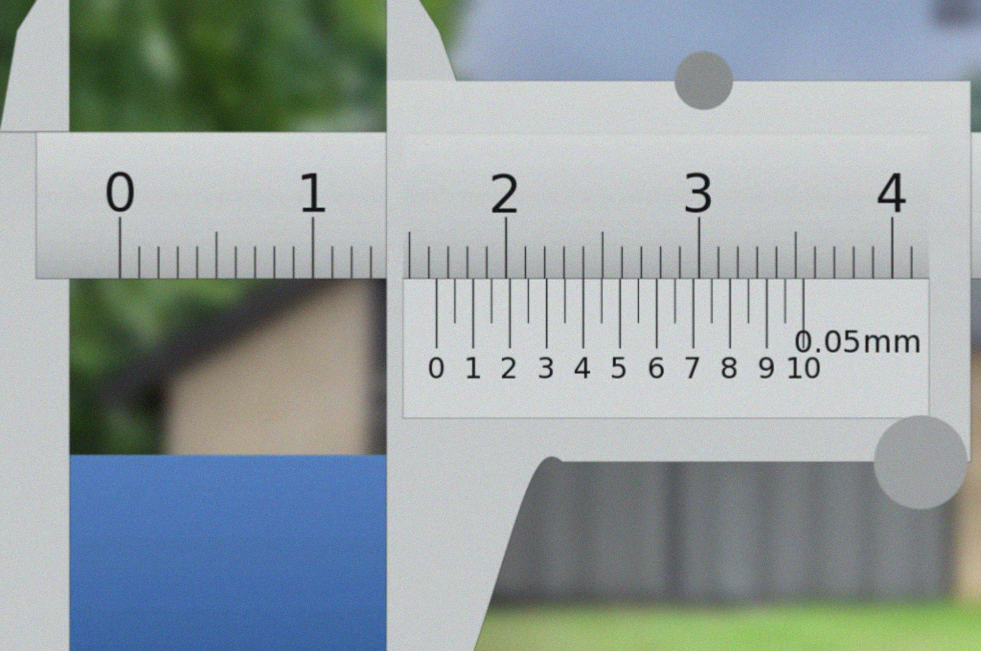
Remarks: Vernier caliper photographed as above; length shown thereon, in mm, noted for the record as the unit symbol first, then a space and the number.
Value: mm 16.4
